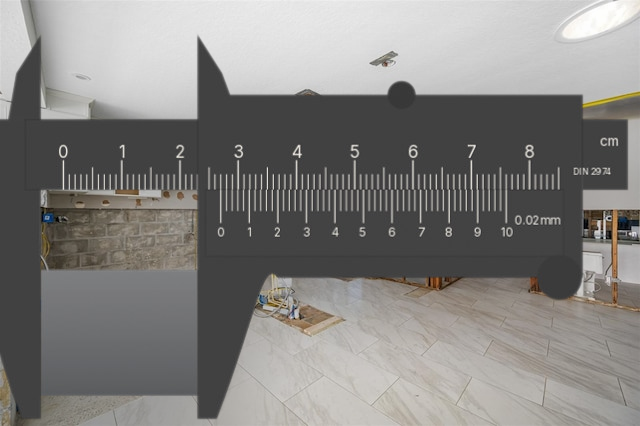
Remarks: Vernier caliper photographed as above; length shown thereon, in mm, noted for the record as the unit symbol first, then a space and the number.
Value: mm 27.0
